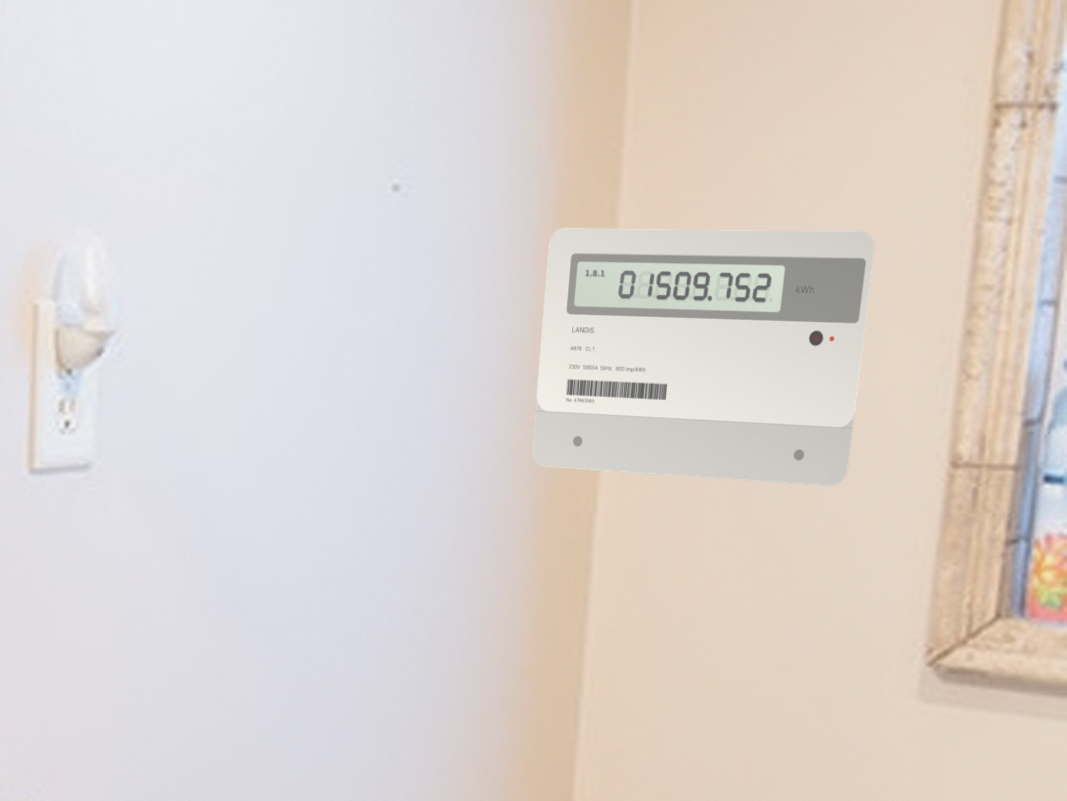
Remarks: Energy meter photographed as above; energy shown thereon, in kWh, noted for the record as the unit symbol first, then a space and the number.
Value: kWh 1509.752
